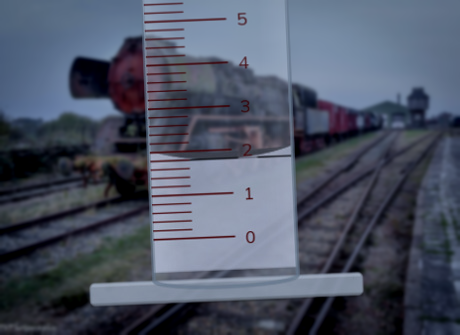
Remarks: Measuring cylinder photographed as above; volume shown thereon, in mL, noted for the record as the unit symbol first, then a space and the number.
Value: mL 1.8
